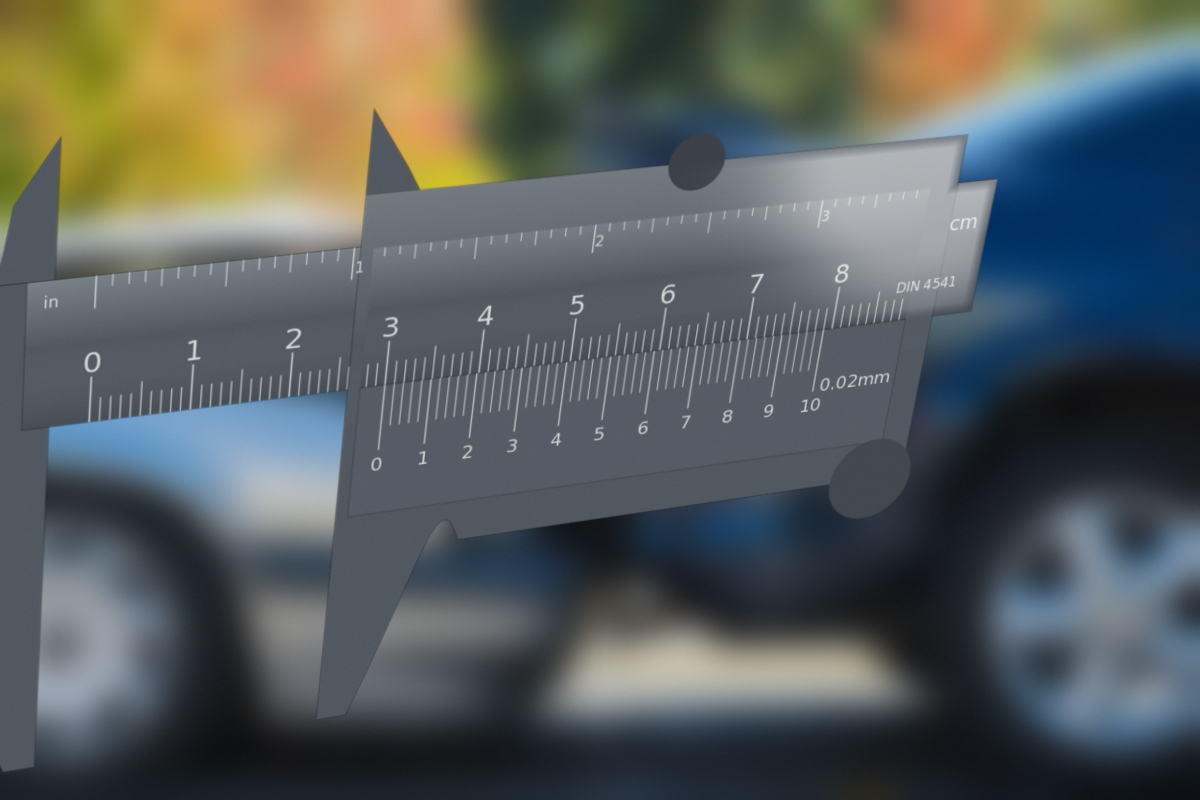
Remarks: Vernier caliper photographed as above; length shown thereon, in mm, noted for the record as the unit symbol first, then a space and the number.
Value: mm 30.0
